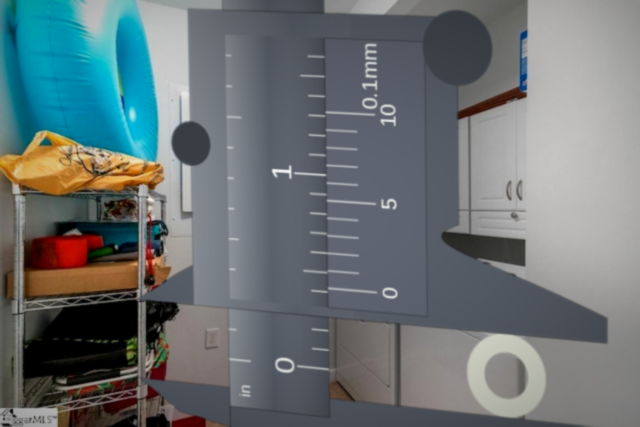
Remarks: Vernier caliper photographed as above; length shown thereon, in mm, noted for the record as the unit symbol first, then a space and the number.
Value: mm 4.2
